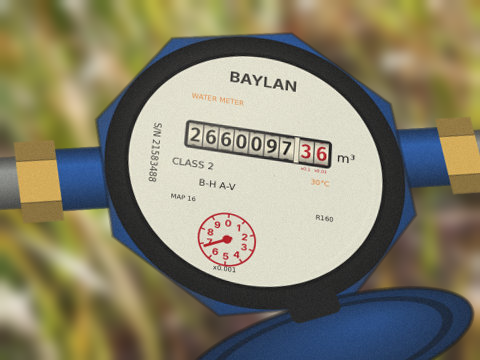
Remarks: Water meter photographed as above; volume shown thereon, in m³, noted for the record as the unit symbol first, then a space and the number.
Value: m³ 2660097.366
